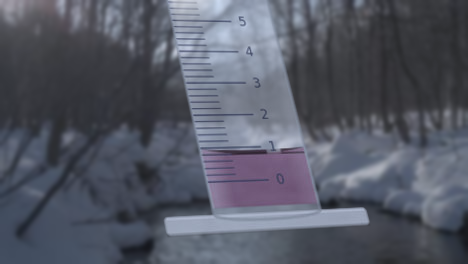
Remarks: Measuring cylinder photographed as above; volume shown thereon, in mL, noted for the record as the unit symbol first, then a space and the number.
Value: mL 0.8
